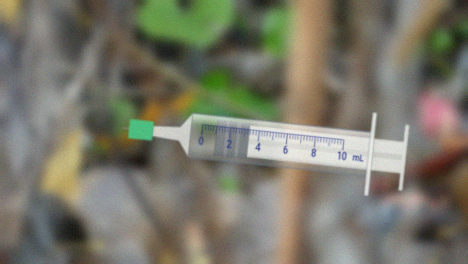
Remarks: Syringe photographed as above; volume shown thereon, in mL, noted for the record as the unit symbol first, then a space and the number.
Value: mL 1
